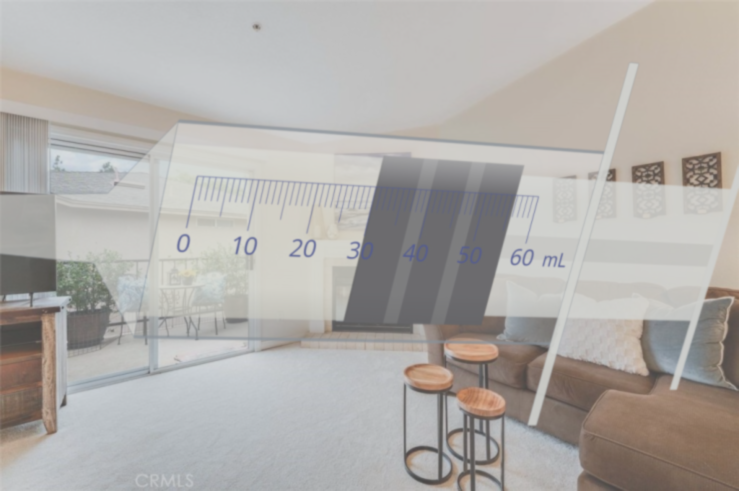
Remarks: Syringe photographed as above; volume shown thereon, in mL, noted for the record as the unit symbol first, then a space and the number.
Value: mL 30
